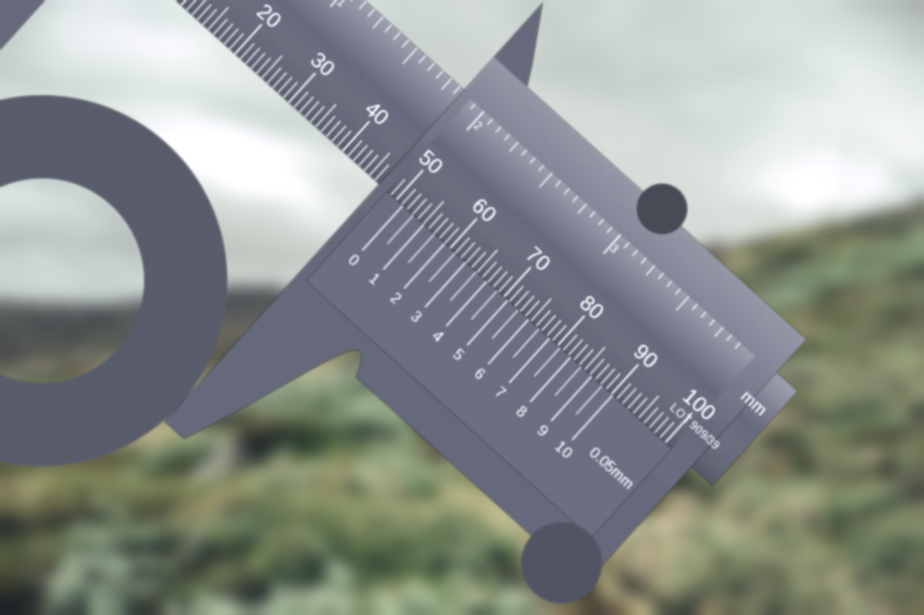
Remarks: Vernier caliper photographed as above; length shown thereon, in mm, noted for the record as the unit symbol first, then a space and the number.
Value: mm 51.2
